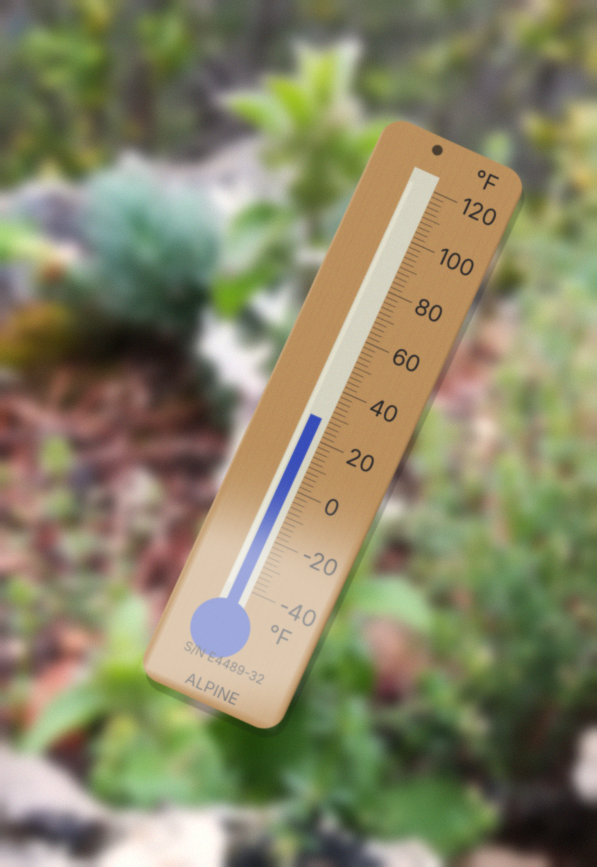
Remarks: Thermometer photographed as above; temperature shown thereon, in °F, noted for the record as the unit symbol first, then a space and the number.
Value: °F 28
